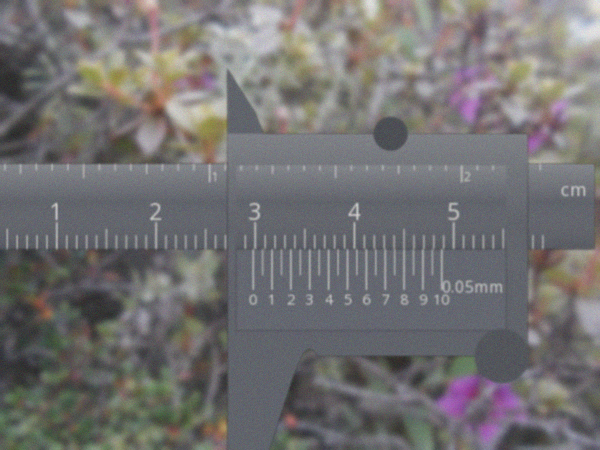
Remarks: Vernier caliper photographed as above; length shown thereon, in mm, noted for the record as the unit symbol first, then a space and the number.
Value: mm 29.8
